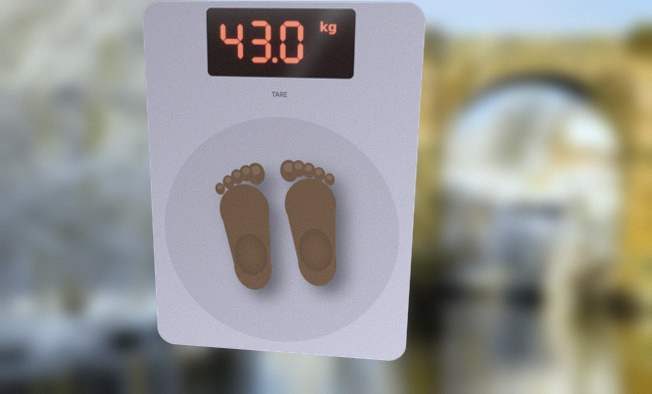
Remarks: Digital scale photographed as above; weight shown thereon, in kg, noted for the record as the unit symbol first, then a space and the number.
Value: kg 43.0
